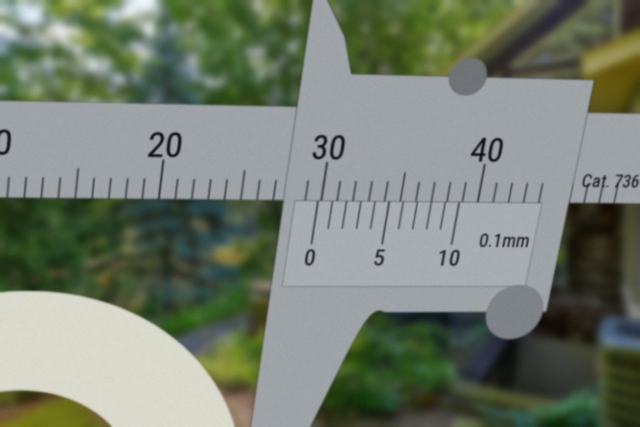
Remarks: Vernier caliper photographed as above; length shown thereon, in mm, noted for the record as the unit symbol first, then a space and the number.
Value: mm 29.8
